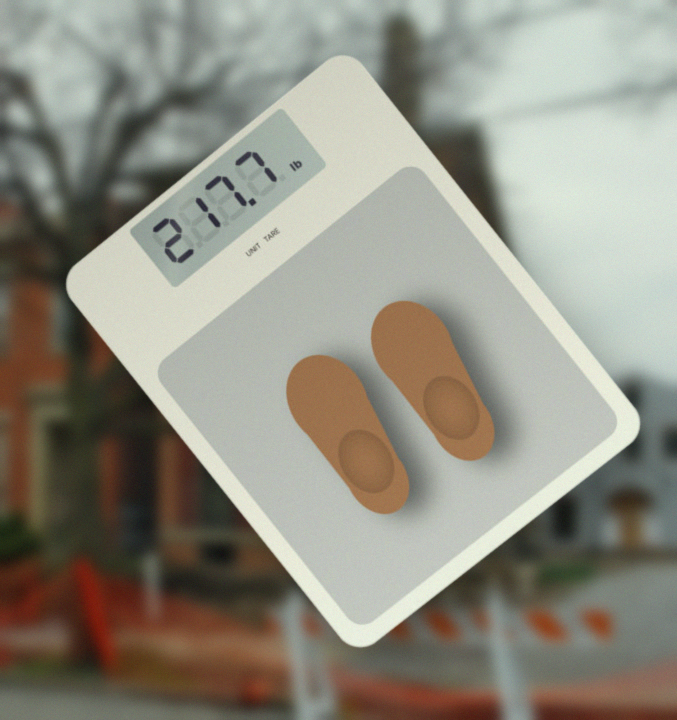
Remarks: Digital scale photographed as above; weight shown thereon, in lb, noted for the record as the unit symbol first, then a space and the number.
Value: lb 217.7
